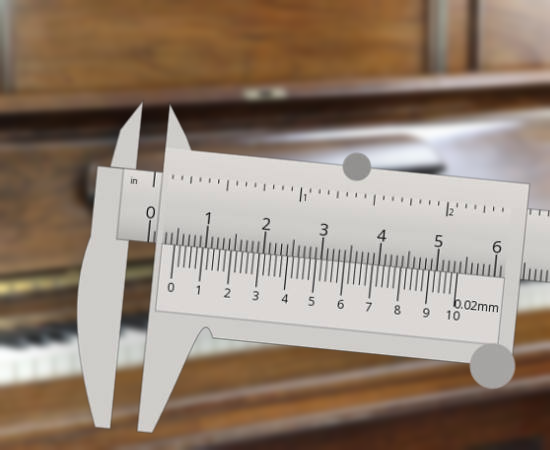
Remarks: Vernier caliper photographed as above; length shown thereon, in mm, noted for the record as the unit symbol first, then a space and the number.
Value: mm 4.6
